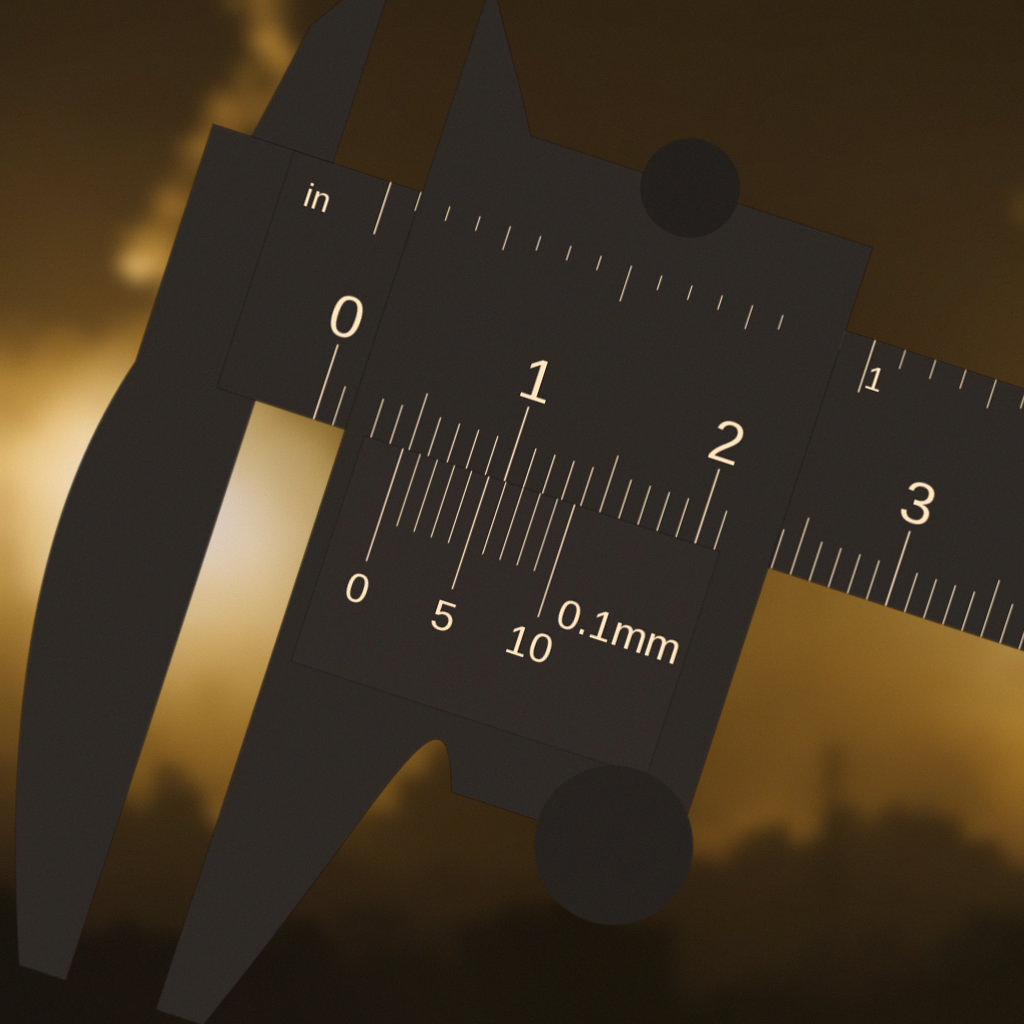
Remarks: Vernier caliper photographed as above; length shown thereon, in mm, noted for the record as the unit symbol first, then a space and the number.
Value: mm 4.7
